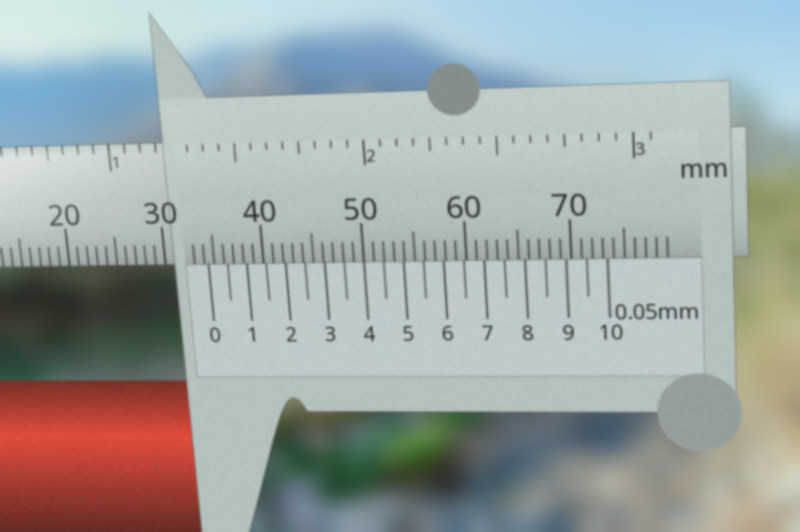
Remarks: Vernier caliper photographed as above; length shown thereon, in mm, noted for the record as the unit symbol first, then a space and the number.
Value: mm 34.4
